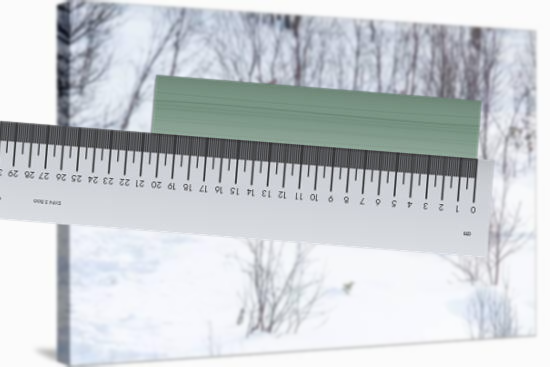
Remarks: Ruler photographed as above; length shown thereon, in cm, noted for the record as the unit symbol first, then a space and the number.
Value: cm 20.5
